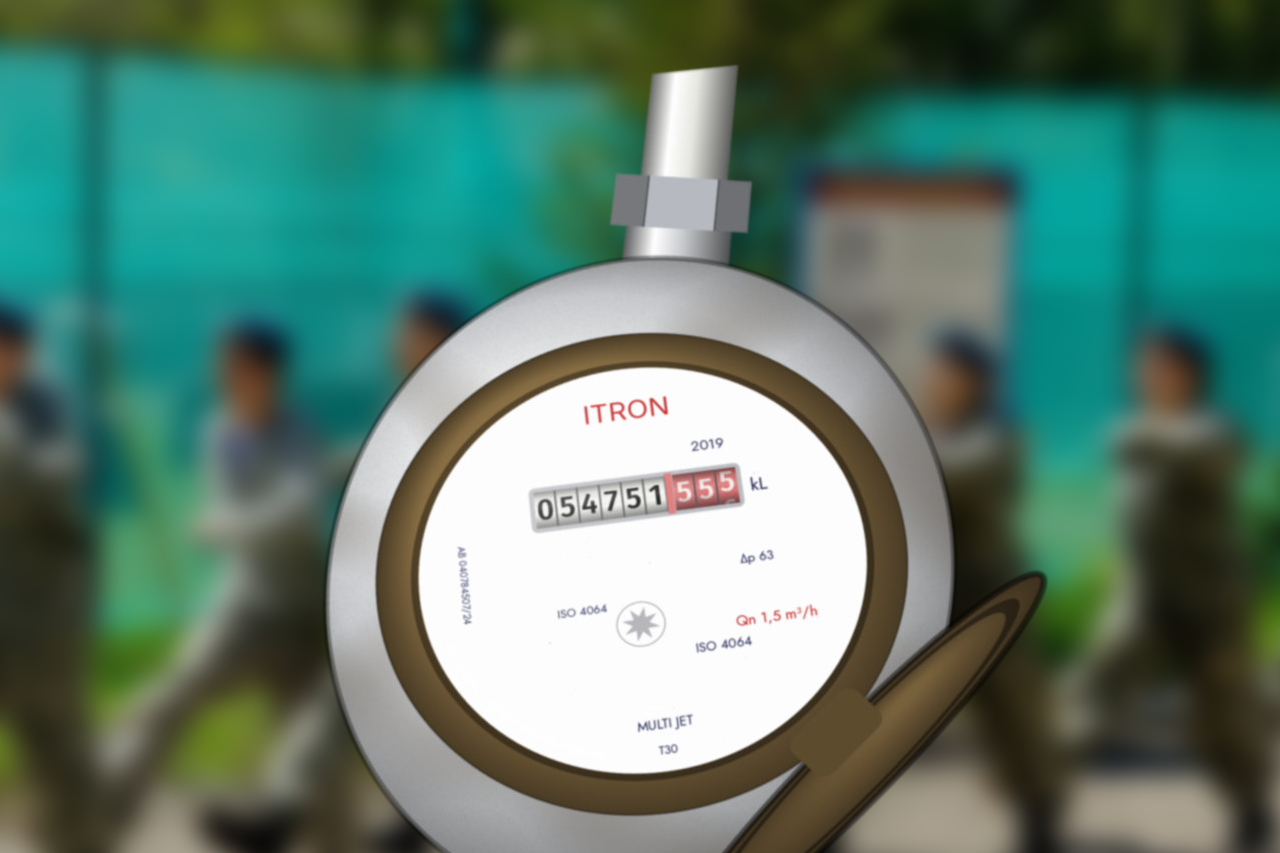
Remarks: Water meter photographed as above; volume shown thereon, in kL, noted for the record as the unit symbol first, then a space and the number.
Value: kL 54751.555
